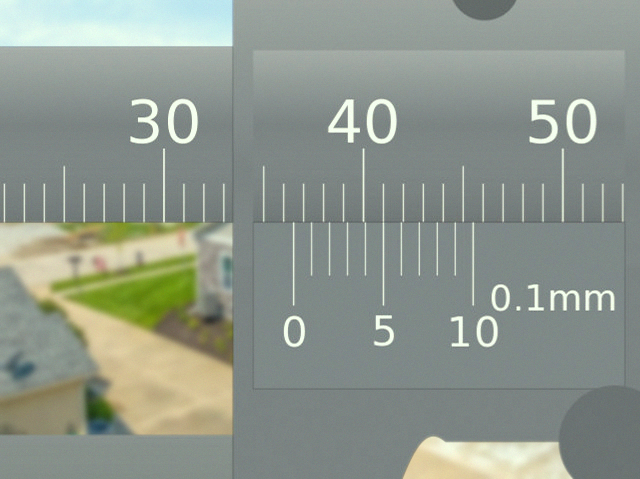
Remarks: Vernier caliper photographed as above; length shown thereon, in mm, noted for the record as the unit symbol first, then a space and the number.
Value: mm 36.5
